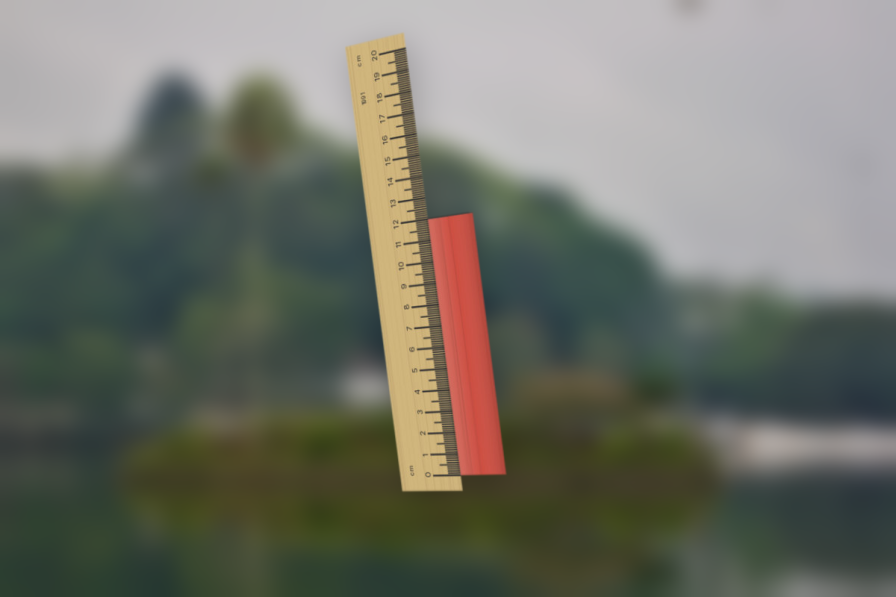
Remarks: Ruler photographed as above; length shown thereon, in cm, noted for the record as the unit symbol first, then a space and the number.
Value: cm 12
